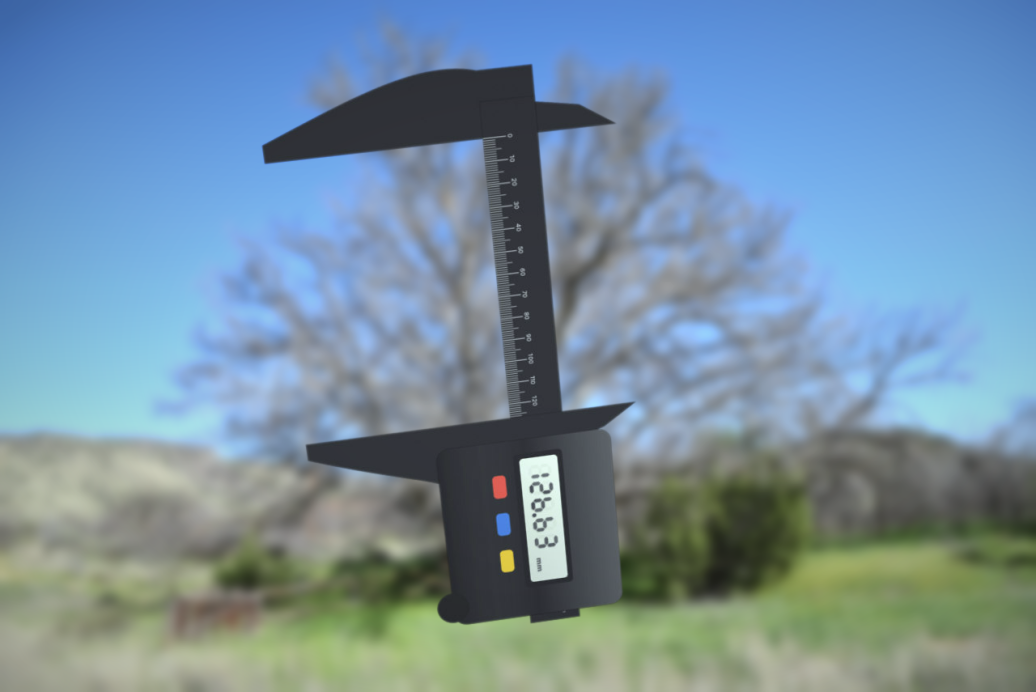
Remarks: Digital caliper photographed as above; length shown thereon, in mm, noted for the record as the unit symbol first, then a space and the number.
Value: mm 126.63
